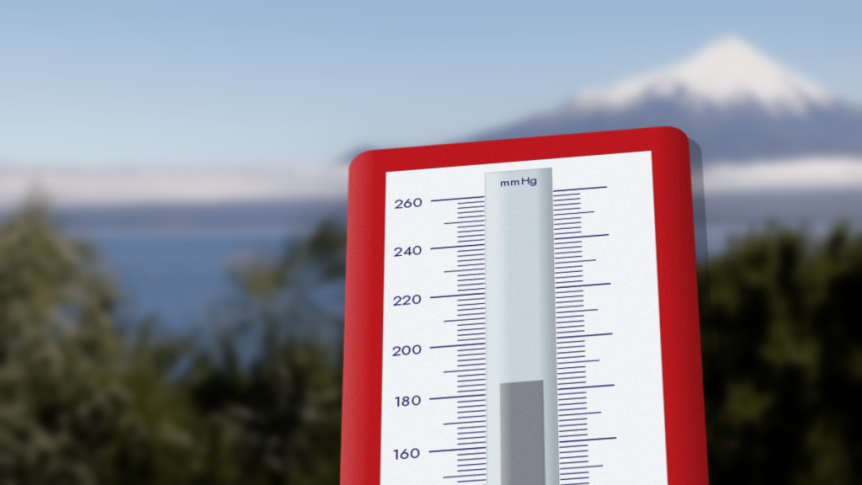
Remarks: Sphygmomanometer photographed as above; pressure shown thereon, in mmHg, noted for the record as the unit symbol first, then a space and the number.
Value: mmHg 184
